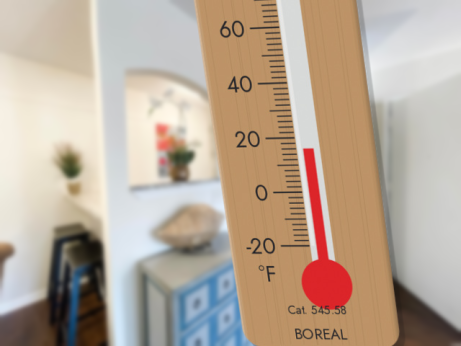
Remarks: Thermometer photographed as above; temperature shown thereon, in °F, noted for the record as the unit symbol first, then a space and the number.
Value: °F 16
